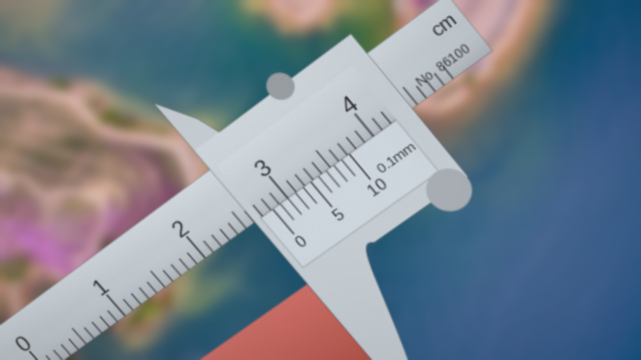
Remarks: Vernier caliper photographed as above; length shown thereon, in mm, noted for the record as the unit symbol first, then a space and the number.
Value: mm 28.2
